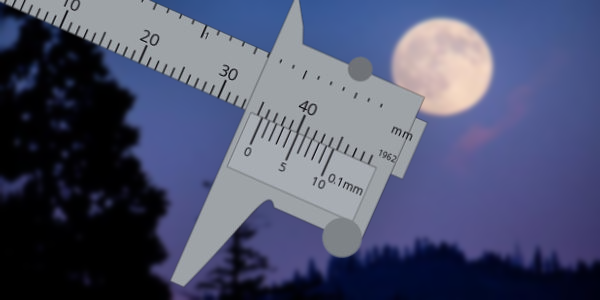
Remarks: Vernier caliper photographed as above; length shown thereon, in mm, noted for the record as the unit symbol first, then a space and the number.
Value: mm 35.6
